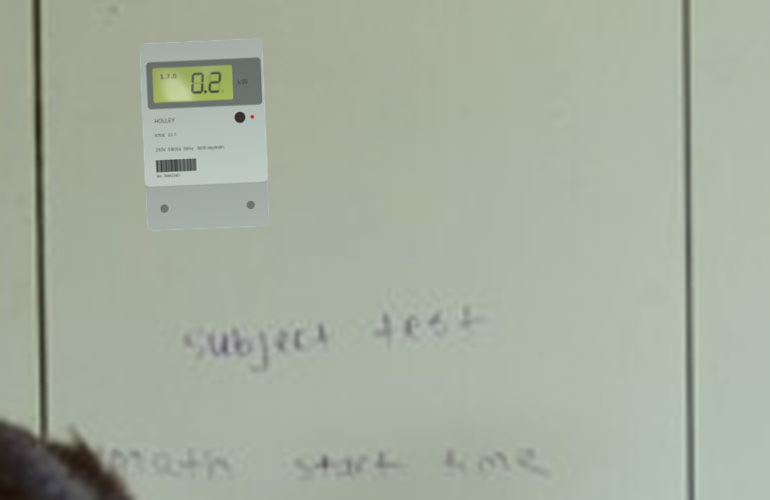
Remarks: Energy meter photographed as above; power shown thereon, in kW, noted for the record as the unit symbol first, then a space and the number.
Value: kW 0.2
